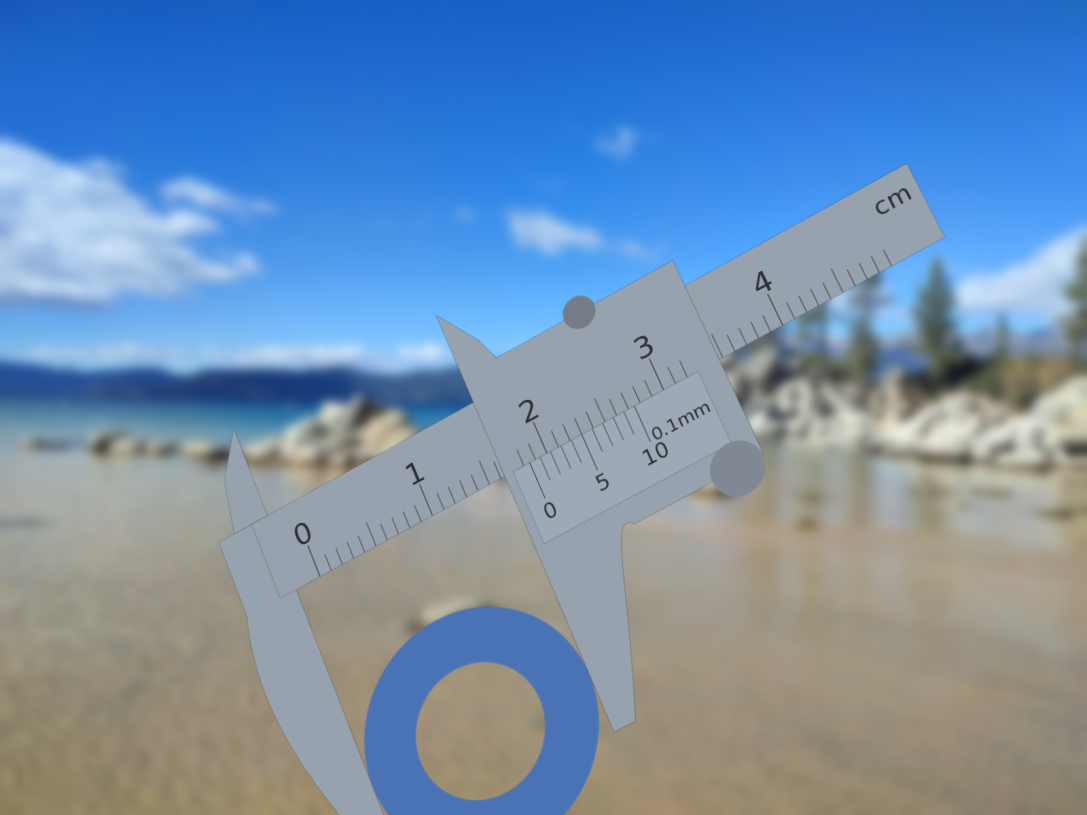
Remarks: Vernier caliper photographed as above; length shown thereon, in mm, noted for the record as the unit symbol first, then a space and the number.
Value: mm 18.5
